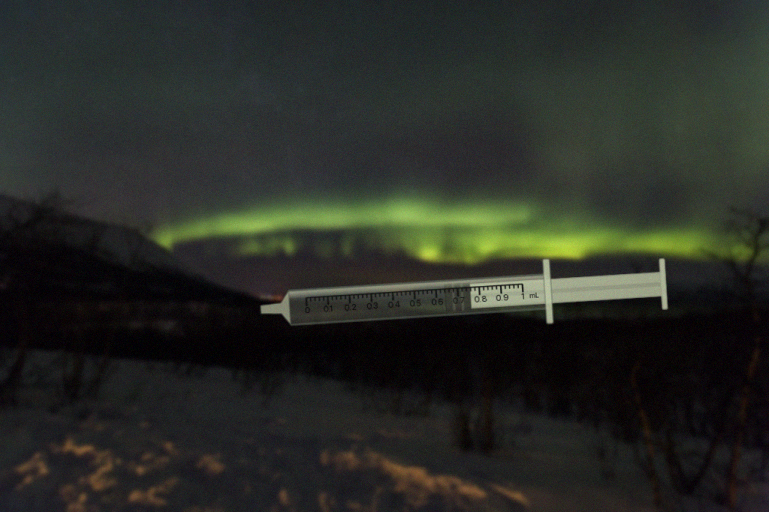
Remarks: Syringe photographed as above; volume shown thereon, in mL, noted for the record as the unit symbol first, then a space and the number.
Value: mL 0.64
